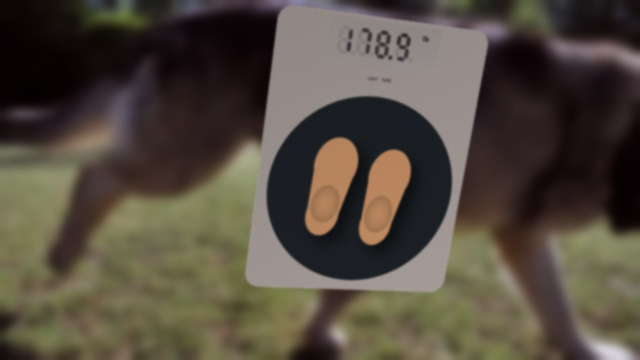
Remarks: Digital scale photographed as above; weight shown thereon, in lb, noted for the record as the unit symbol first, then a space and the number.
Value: lb 178.9
